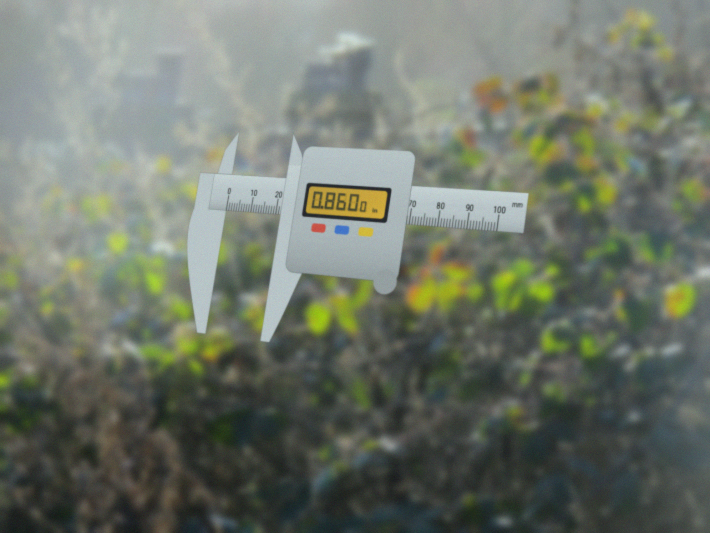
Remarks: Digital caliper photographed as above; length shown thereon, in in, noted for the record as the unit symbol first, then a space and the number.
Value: in 0.8600
